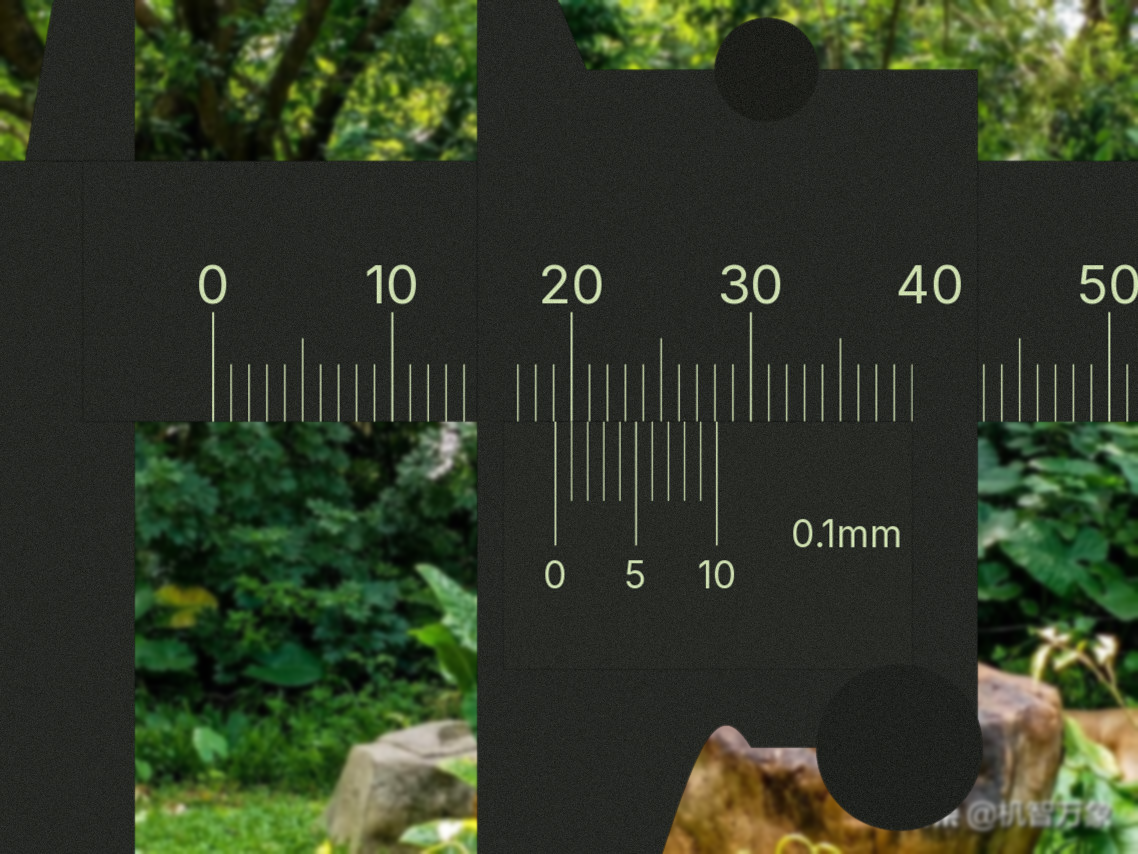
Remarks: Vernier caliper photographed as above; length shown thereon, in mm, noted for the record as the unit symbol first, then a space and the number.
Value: mm 19.1
